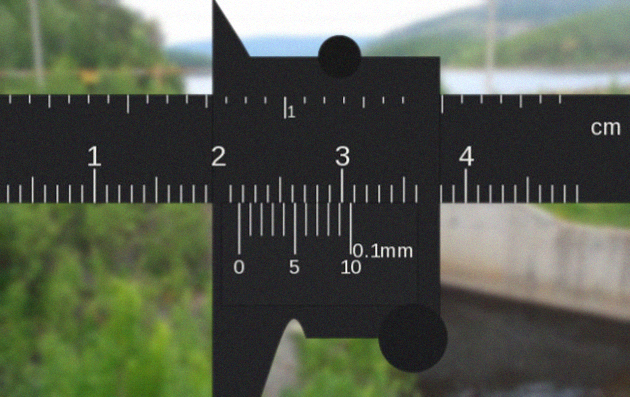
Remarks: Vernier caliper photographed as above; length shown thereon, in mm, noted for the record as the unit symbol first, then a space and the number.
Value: mm 21.7
